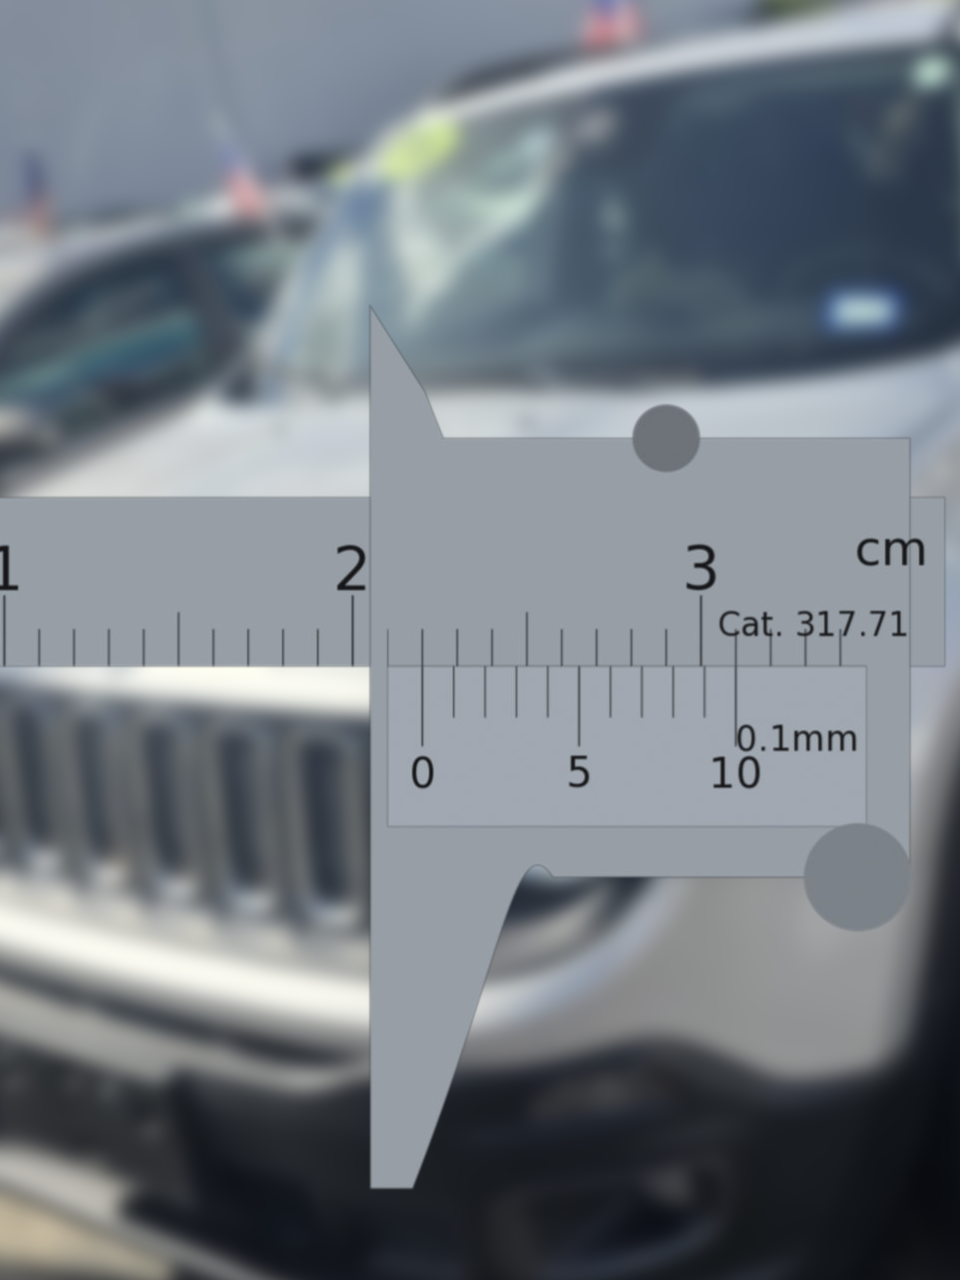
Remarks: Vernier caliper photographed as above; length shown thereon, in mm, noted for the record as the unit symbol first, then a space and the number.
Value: mm 22.0
